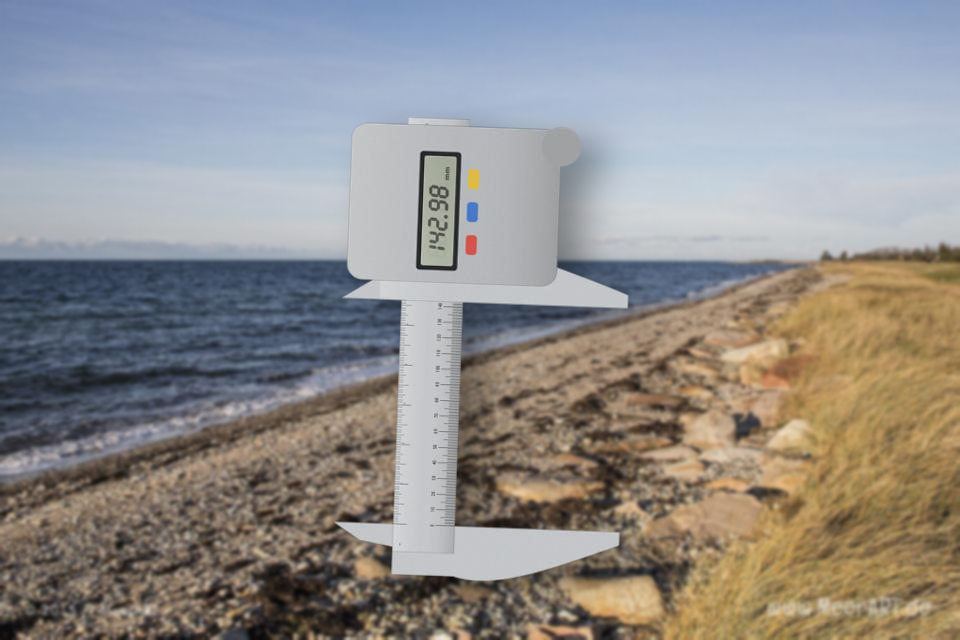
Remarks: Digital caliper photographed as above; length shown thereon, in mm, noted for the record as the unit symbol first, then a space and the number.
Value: mm 142.98
